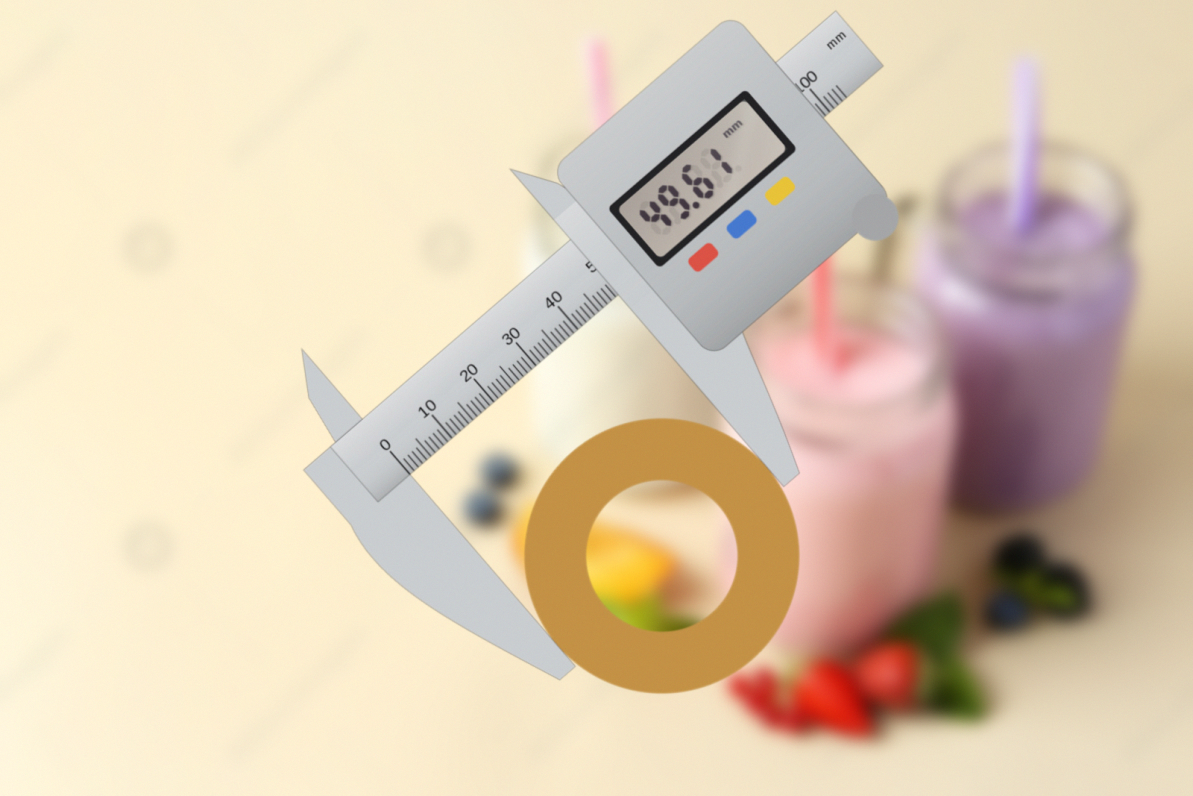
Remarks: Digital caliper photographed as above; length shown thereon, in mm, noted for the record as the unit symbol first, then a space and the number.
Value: mm 49.61
